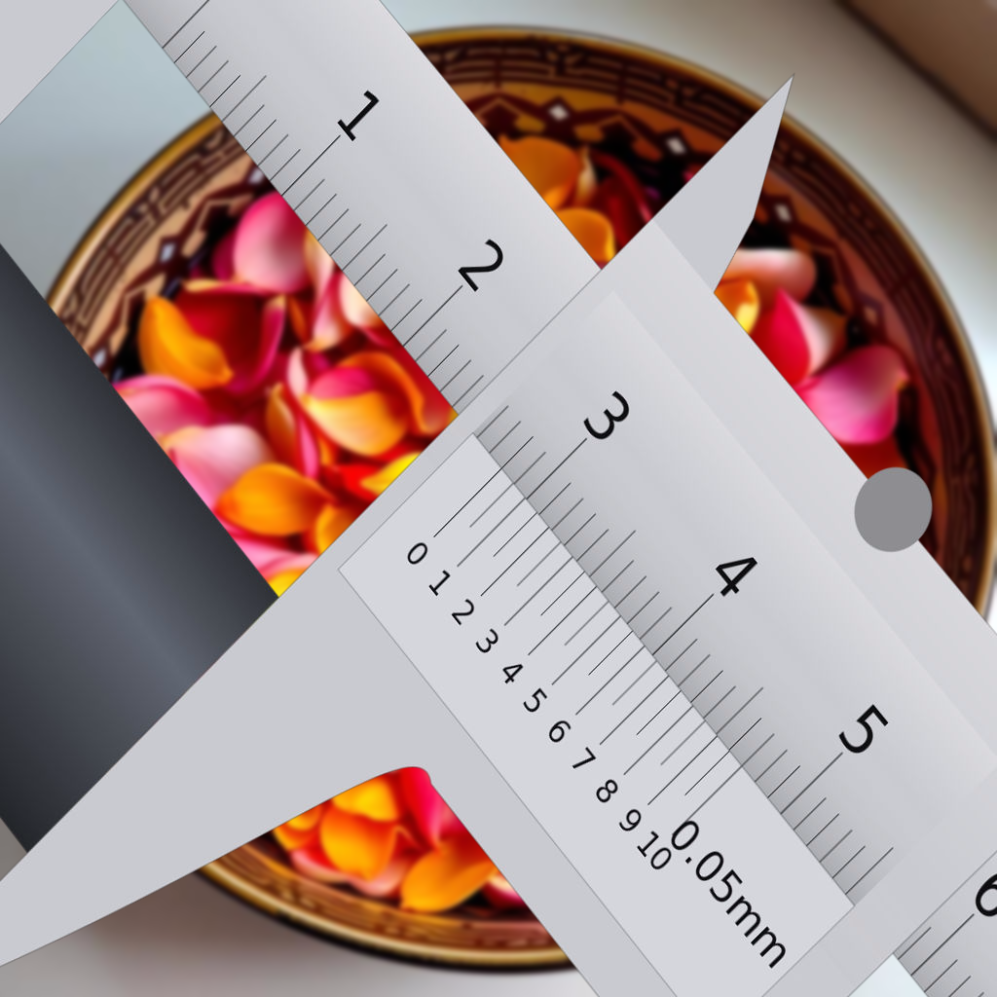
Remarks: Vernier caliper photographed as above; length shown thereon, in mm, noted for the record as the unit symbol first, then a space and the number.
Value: mm 28.0
